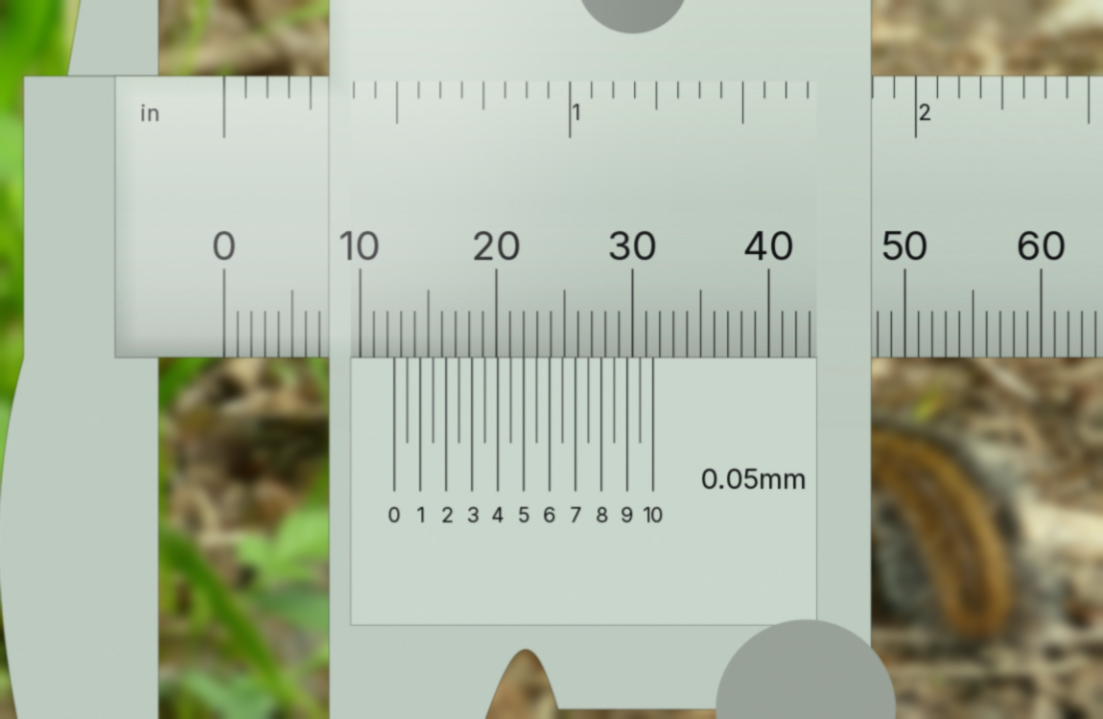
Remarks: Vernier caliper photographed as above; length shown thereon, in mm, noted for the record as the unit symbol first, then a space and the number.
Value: mm 12.5
